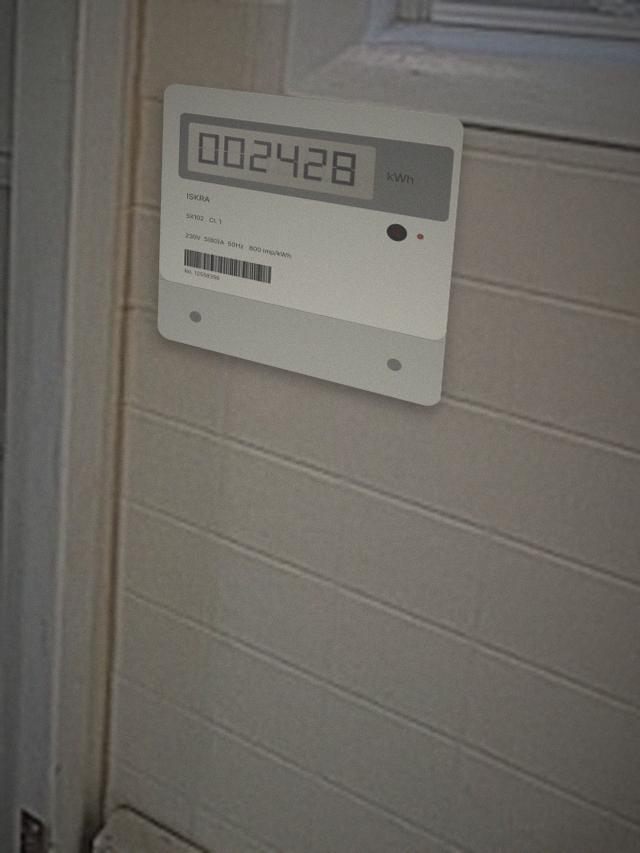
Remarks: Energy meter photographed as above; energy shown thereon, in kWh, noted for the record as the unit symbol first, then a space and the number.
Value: kWh 2428
